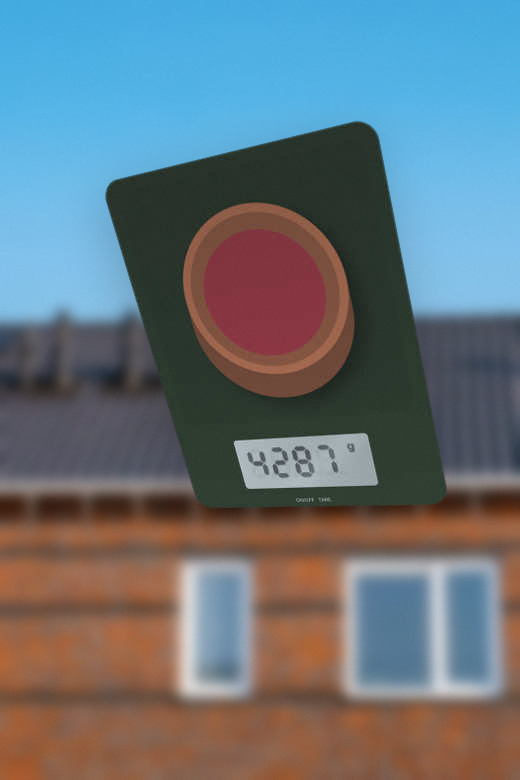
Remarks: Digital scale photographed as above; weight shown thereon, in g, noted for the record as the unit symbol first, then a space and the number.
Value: g 4287
